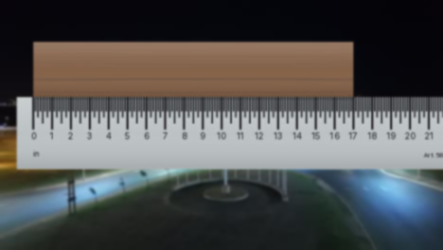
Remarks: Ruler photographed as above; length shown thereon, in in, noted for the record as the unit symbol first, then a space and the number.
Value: in 17
